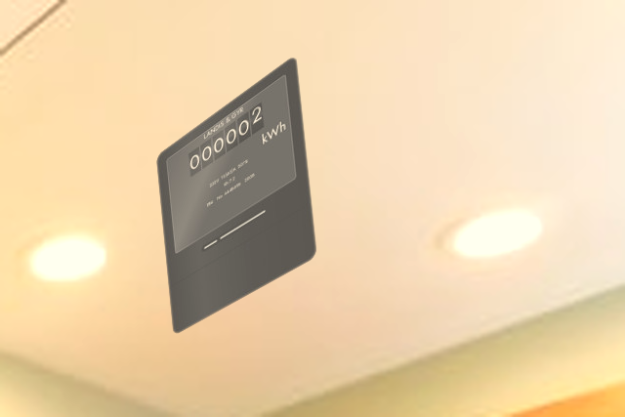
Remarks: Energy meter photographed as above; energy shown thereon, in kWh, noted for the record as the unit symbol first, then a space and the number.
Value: kWh 2
